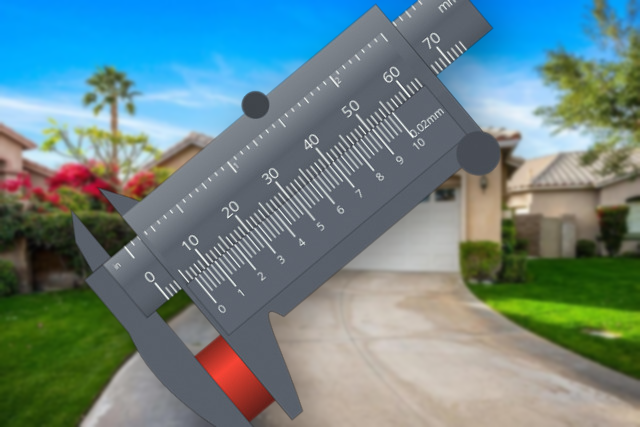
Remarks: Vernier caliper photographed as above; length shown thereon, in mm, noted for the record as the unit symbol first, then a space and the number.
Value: mm 6.5
